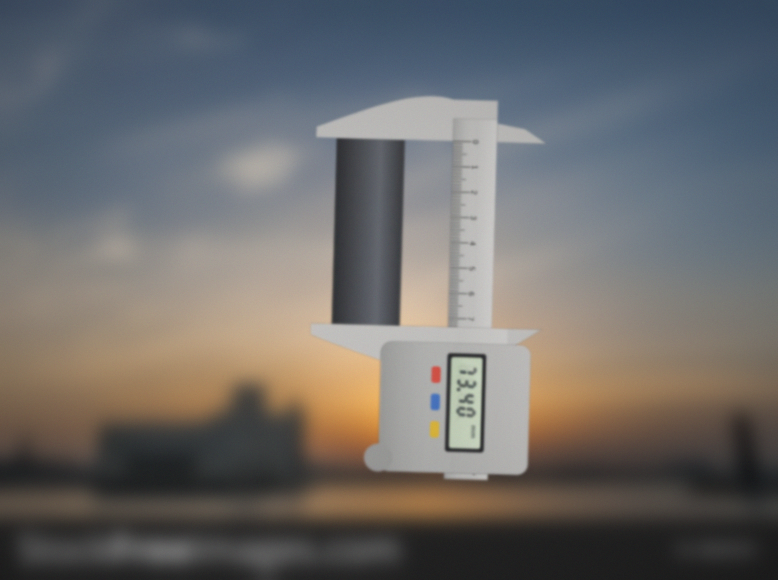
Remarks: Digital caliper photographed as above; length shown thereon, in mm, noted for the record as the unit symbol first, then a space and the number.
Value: mm 73.40
